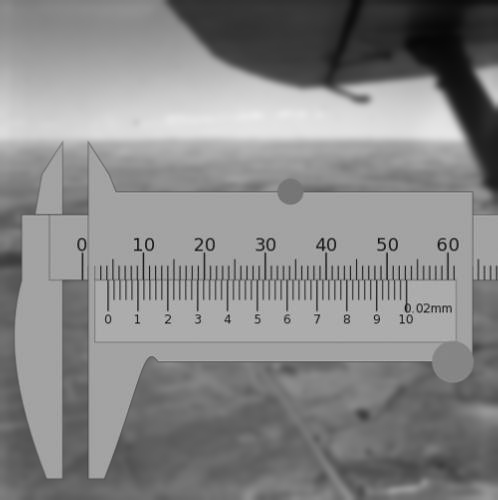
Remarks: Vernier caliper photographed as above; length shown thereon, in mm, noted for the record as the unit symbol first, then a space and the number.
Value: mm 4.2
